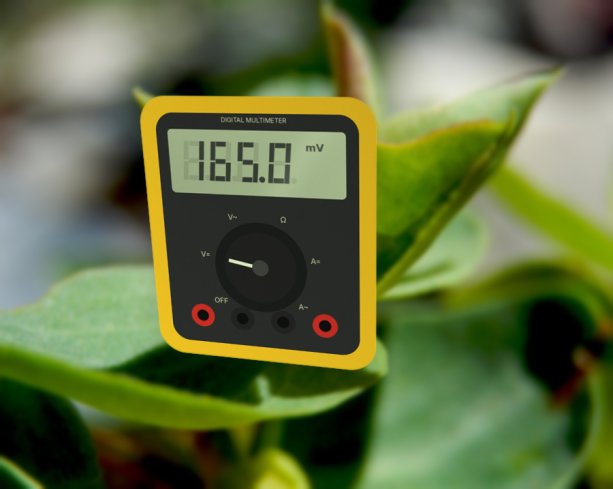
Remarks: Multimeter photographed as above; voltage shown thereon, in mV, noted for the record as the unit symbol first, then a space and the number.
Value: mV 165.0
